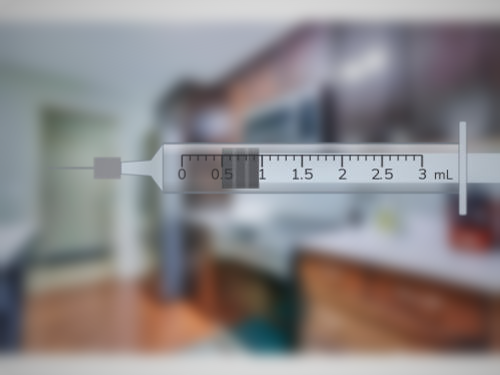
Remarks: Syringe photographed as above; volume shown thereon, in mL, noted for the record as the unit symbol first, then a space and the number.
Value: mL 0.5
